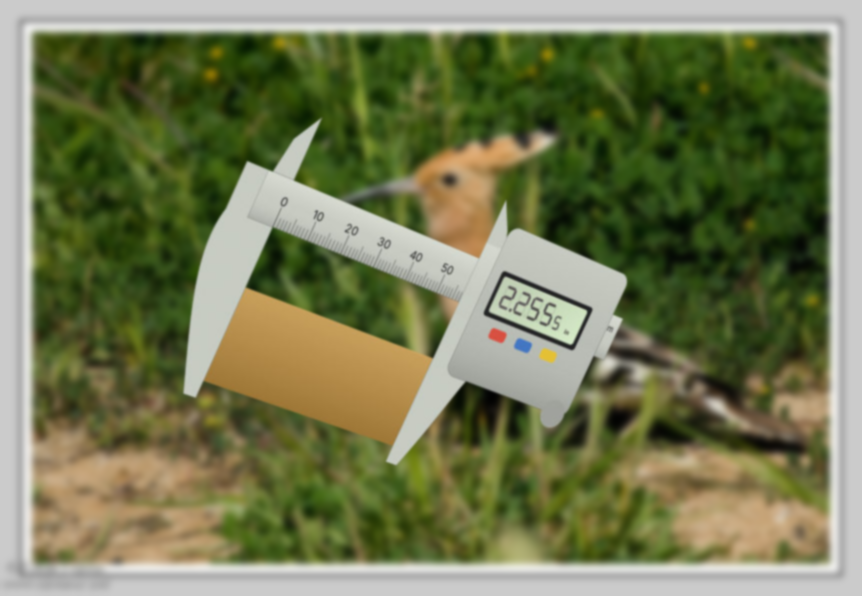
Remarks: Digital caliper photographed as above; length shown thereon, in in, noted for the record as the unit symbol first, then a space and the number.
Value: in 2.2555
